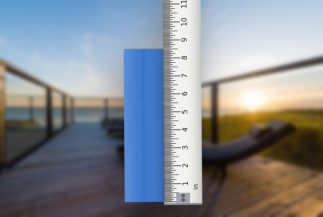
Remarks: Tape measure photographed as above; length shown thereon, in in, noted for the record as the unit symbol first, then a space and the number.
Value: in 8.5
